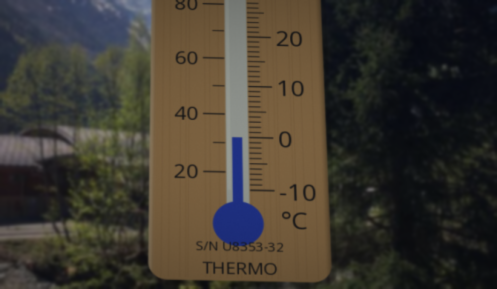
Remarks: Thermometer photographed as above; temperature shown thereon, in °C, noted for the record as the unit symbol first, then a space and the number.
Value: °C 0
